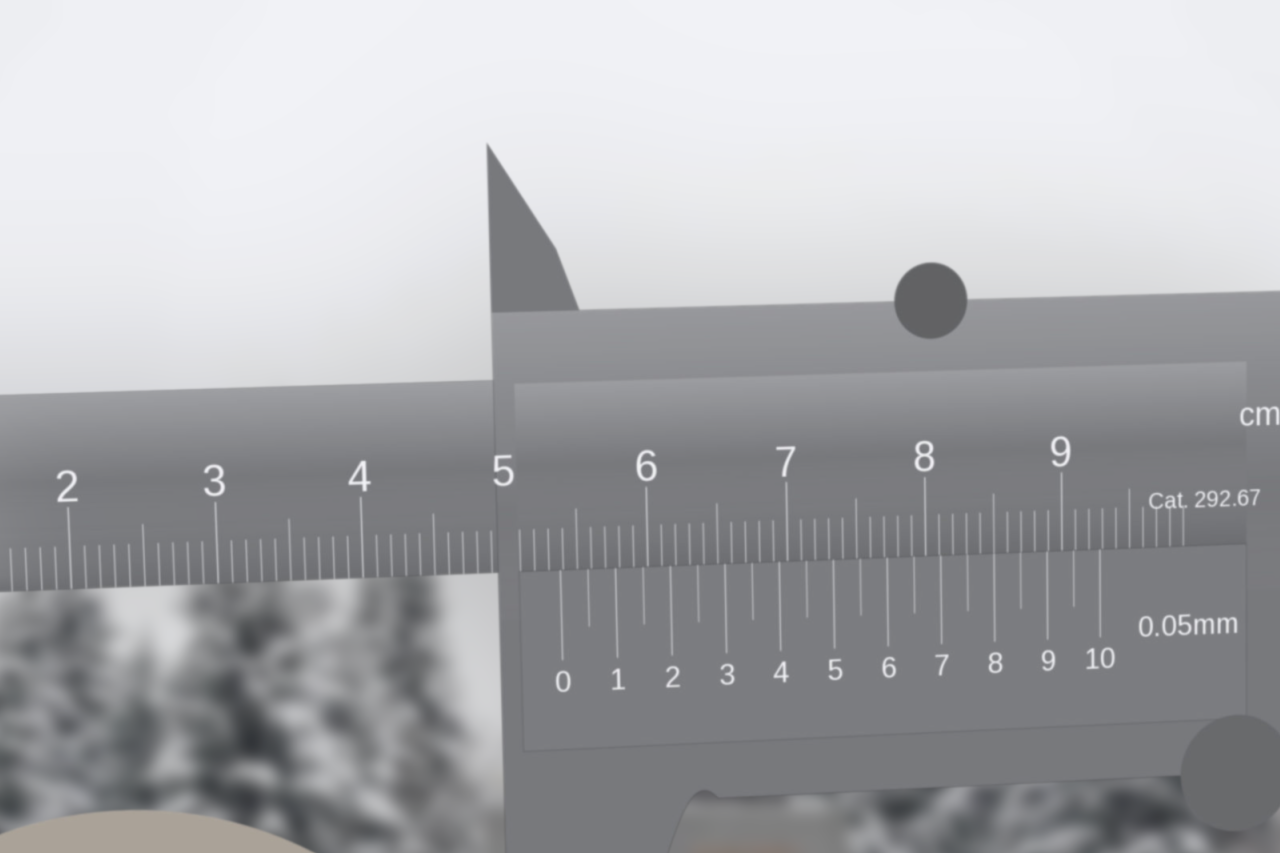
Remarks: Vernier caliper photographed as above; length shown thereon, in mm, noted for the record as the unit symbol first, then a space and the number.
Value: mm 53.8
